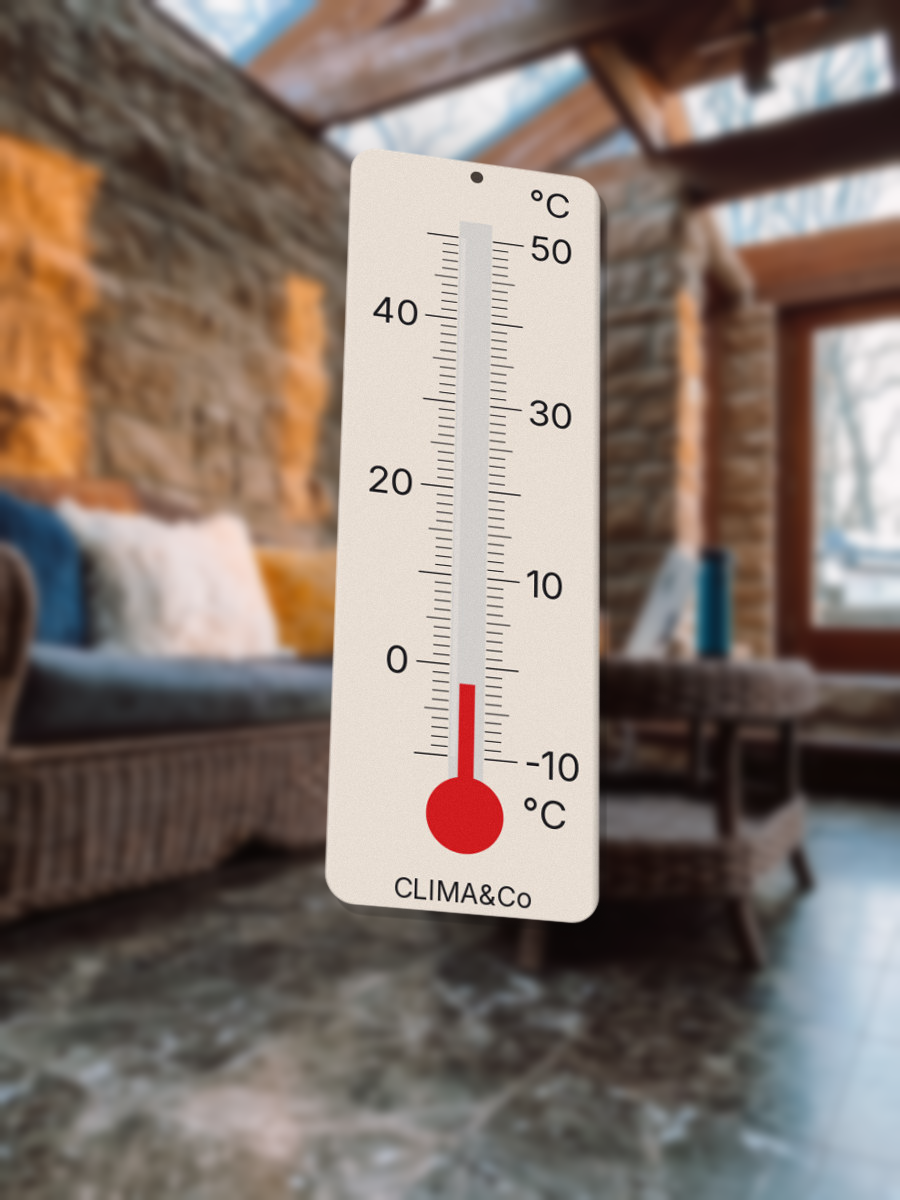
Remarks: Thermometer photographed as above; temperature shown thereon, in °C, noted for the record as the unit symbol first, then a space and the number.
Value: °C -2
